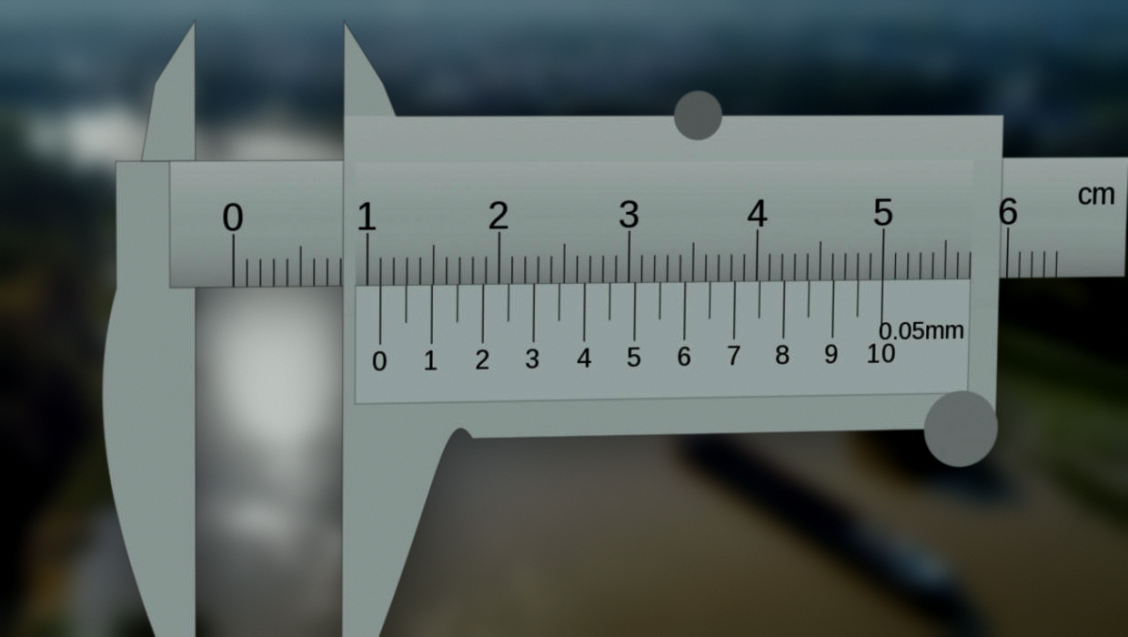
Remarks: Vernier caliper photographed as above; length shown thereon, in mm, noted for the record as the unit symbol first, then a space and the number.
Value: mm 11.0
